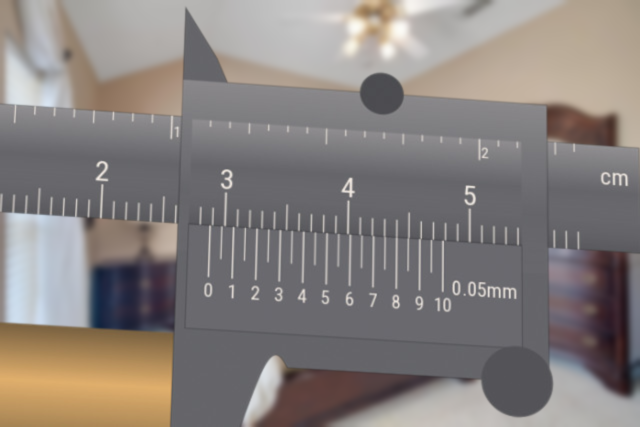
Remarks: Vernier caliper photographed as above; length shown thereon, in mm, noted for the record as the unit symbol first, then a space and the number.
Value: mm 28.8
